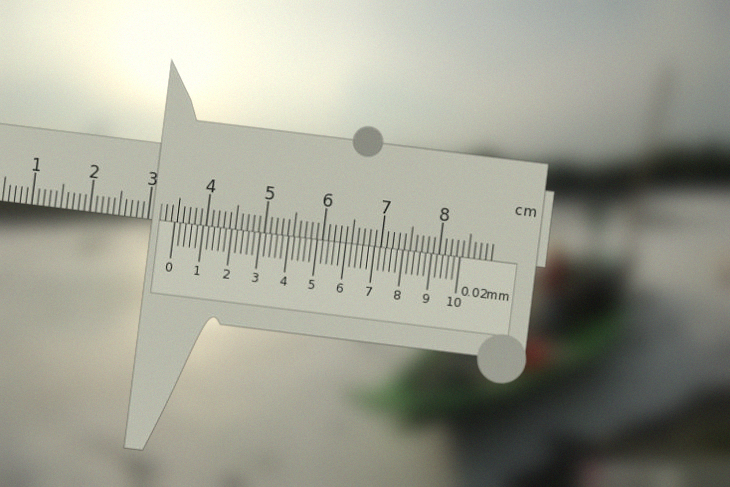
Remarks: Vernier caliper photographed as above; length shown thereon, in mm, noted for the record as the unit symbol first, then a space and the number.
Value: mm 34.6
